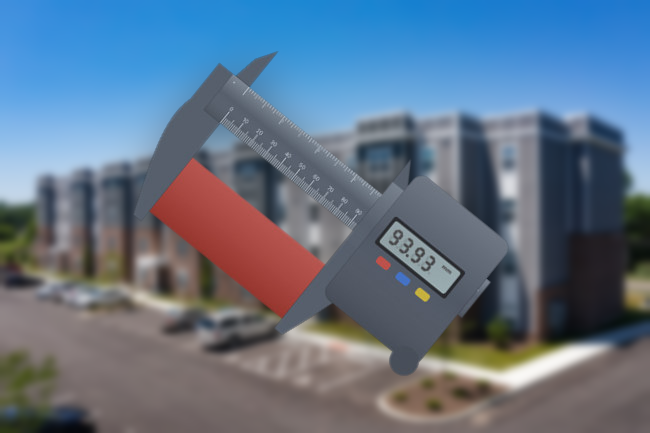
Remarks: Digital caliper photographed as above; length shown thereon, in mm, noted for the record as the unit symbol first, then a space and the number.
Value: mm 93.93
